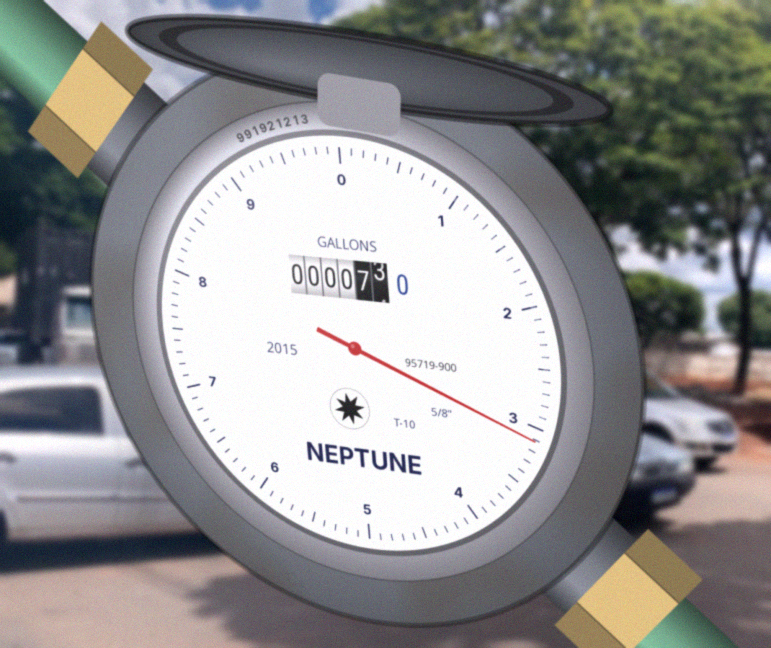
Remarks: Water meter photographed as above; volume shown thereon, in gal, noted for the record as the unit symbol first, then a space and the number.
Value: gal 733.1
